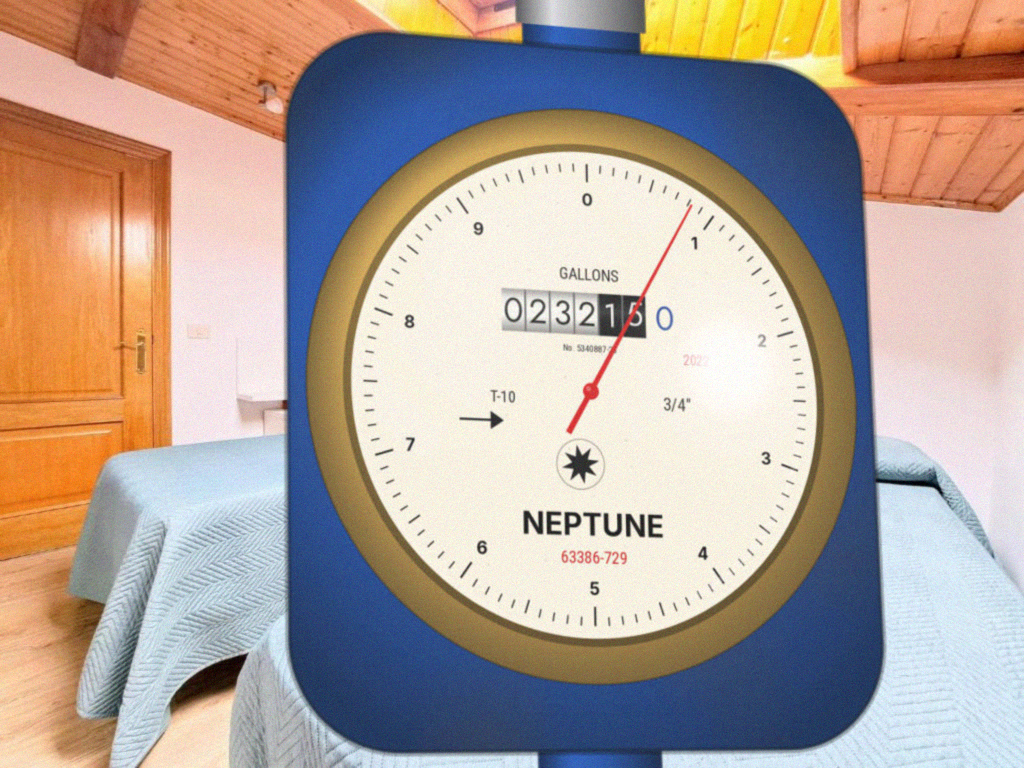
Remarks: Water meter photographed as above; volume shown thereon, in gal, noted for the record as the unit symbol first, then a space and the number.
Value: gal 232150.8
